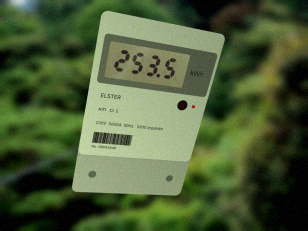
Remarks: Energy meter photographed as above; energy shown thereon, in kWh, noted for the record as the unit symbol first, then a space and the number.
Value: kWh 253.5
